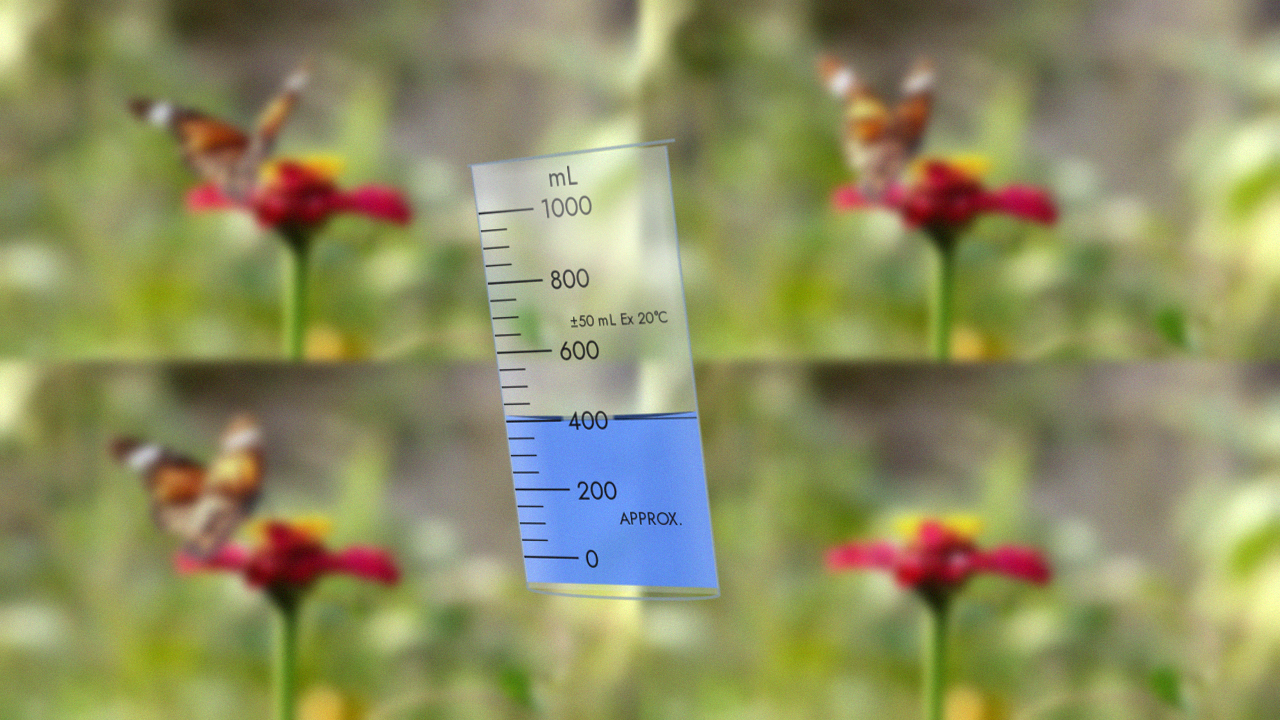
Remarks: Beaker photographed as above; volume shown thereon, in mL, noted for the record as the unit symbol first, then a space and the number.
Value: mL 400
